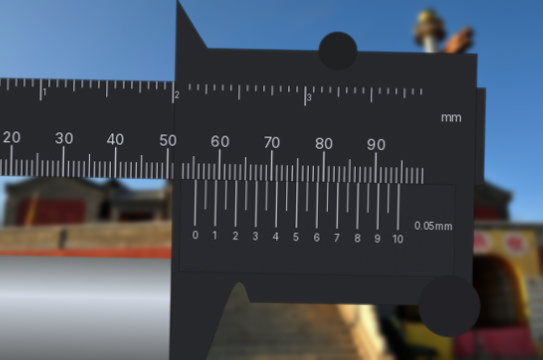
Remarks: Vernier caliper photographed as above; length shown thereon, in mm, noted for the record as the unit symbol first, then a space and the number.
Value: mm 55.5
